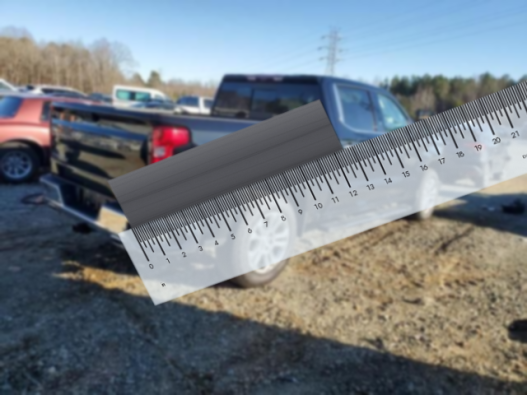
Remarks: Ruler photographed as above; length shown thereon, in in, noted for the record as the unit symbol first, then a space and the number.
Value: in 12.5
